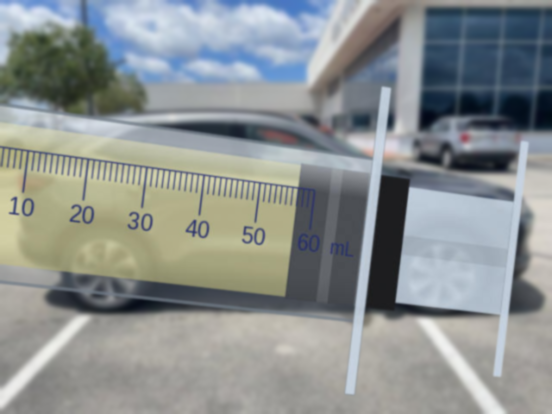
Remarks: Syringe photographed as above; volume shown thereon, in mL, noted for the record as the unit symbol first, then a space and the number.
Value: mL 57
